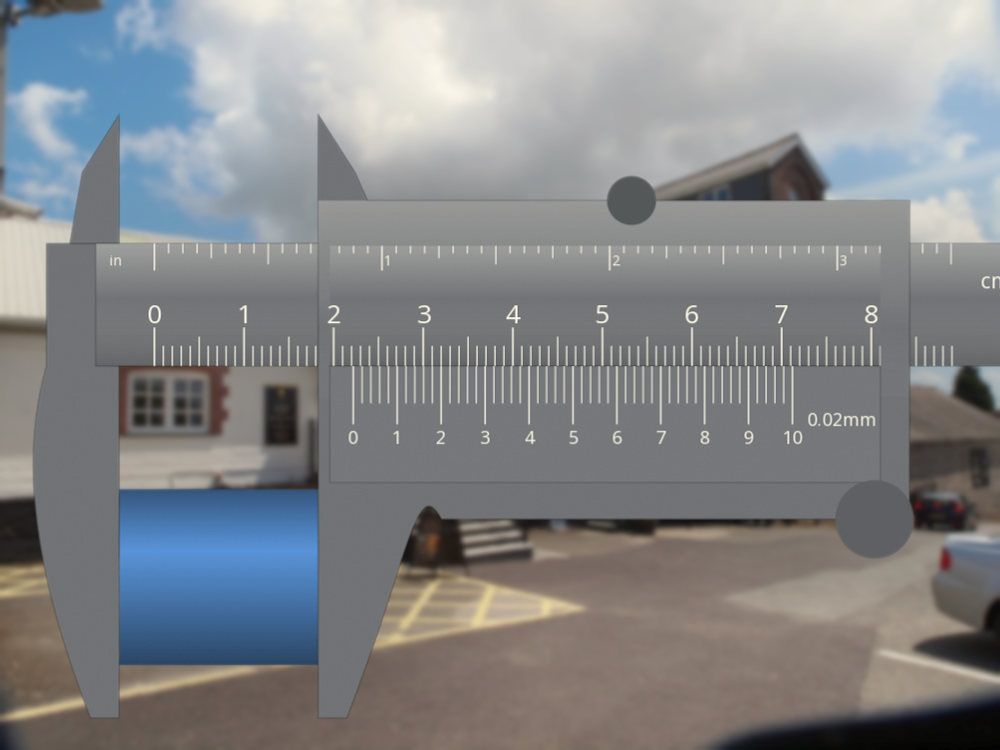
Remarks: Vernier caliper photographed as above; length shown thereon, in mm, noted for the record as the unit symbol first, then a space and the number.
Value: mm 22.2
